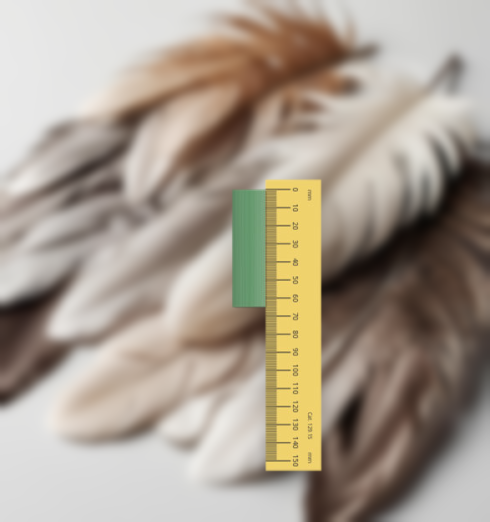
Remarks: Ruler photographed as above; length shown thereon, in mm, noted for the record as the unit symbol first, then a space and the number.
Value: mm 65
